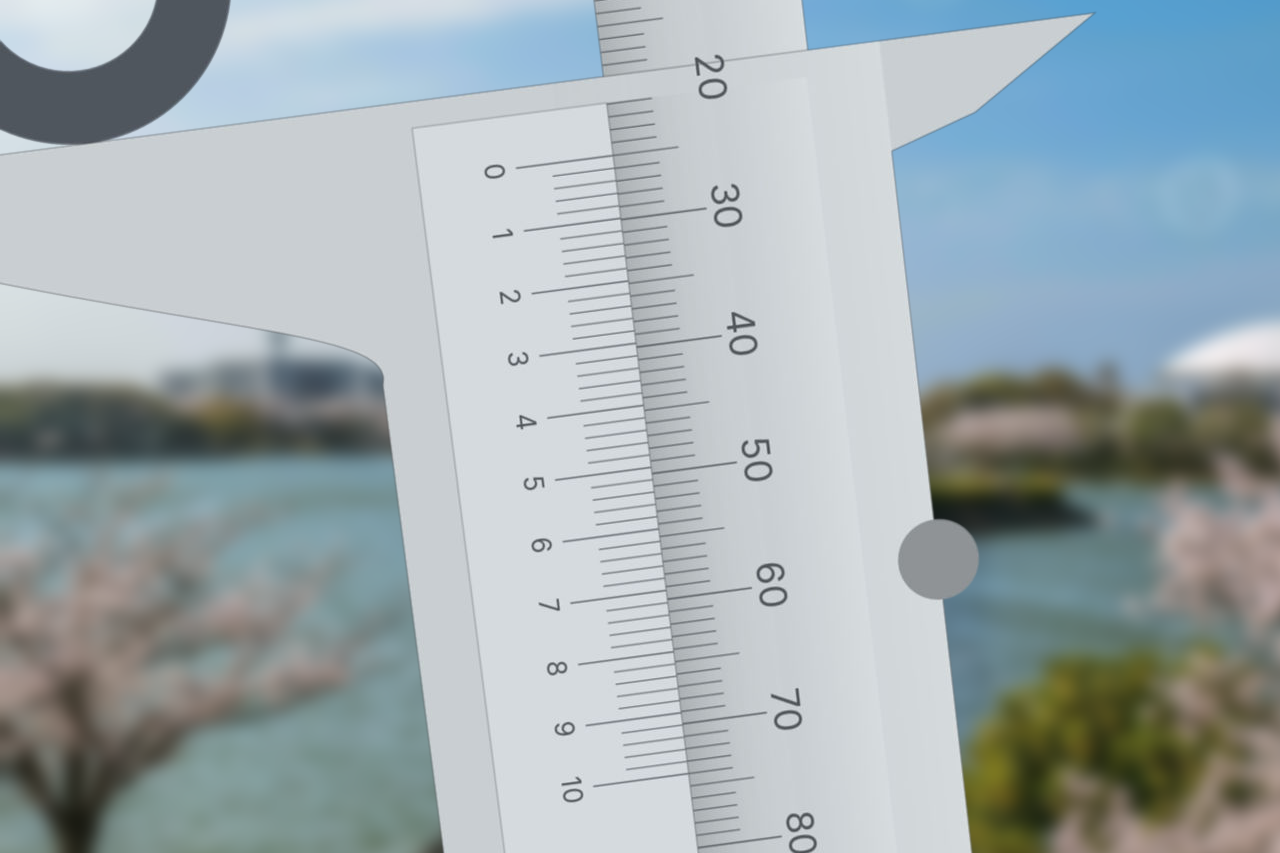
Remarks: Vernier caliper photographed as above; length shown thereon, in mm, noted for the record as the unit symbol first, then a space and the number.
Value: mm 25.0
